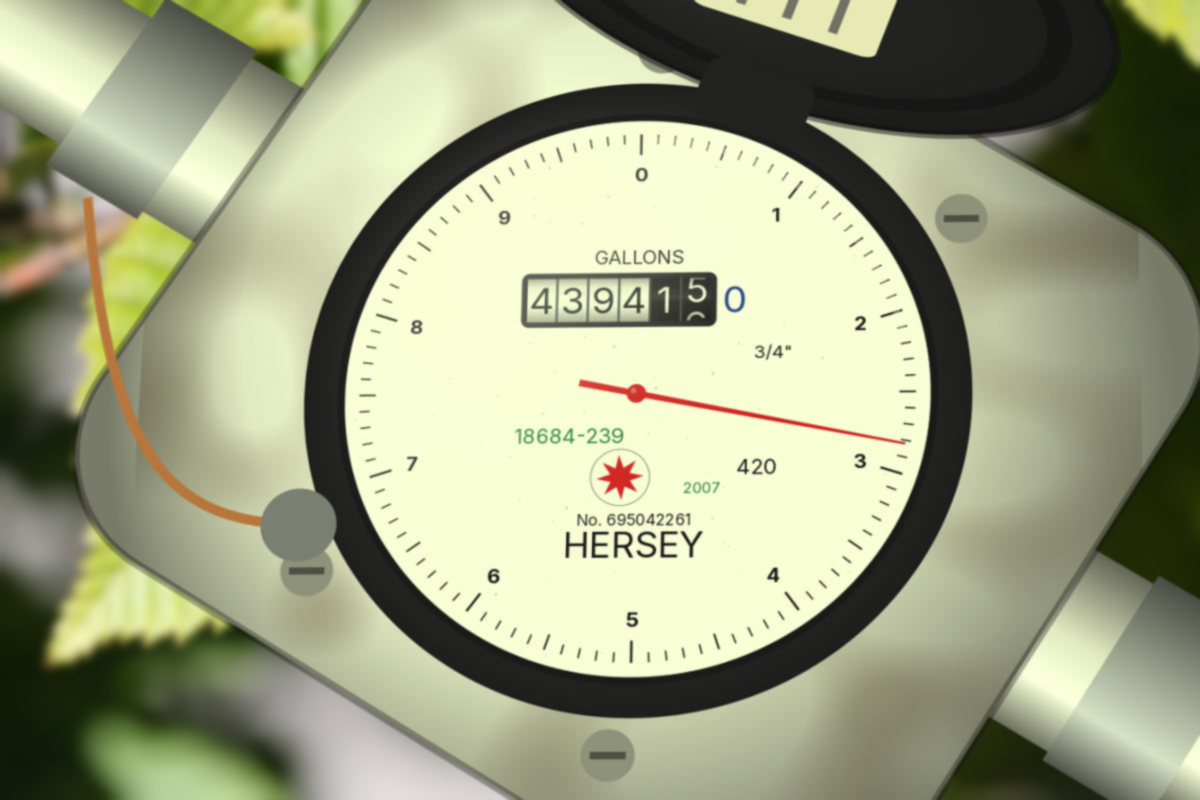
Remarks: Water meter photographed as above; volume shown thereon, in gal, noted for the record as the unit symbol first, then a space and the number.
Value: gal 4394152.8
